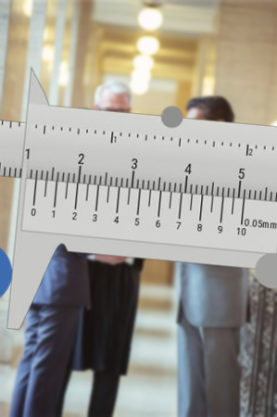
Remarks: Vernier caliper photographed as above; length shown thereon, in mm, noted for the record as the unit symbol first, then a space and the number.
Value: mm 12.0
